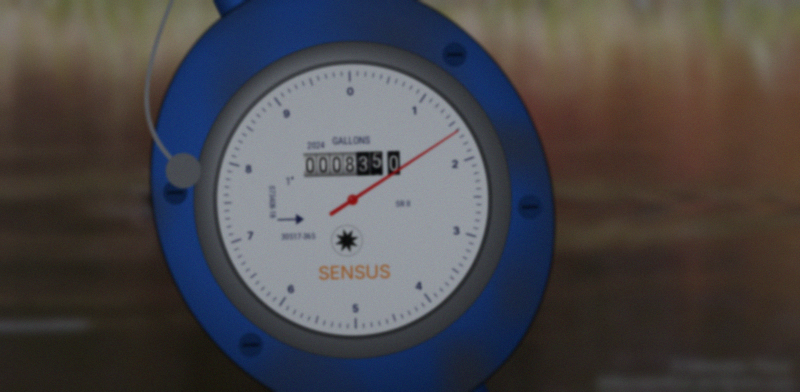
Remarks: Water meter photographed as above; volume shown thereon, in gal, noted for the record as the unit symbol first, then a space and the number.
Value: gal 8351.6
